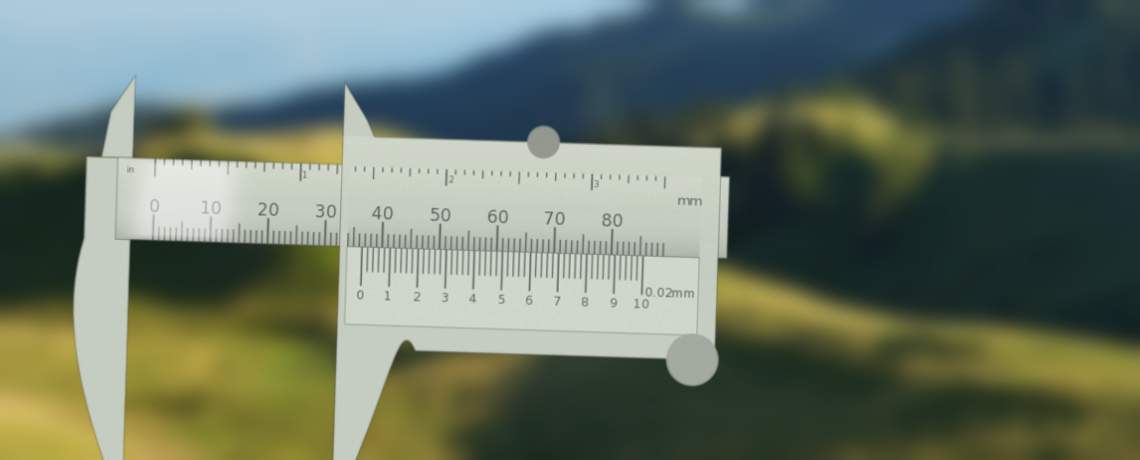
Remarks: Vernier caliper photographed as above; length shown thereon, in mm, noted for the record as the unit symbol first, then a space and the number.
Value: mm 36.5
